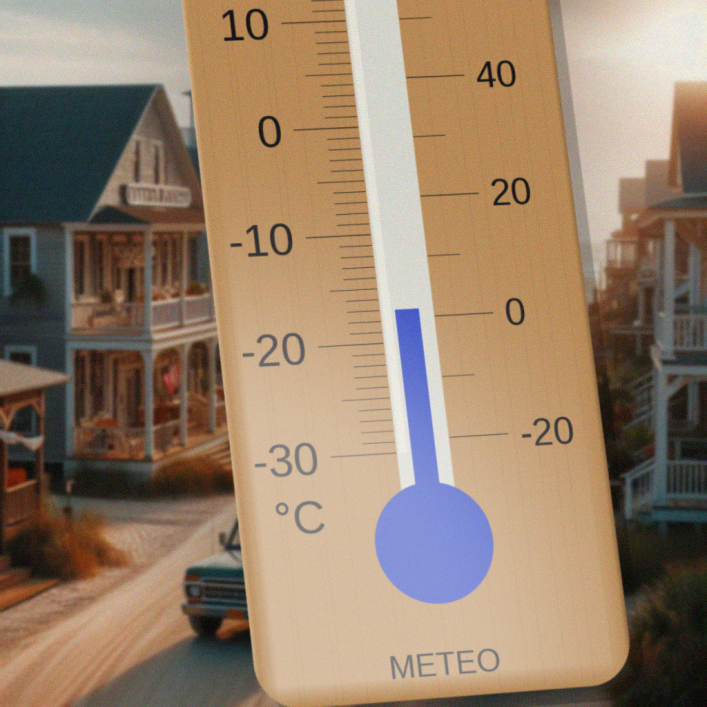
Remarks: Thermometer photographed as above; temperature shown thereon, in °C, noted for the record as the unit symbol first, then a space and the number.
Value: °C -17
